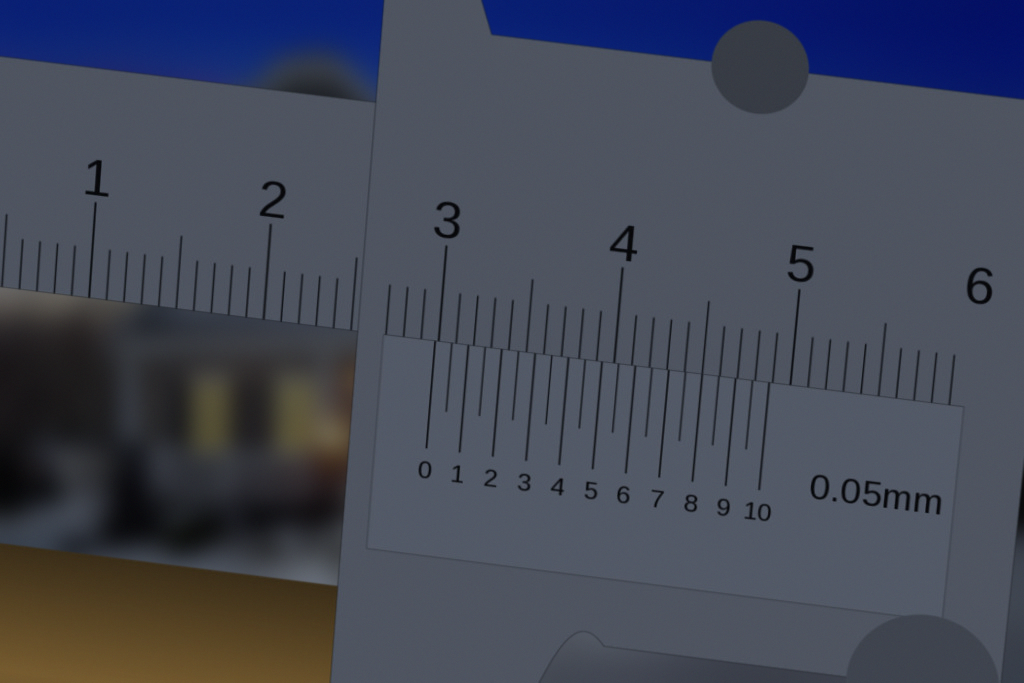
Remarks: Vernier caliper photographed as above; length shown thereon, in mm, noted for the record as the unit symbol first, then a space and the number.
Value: mm 29.8
